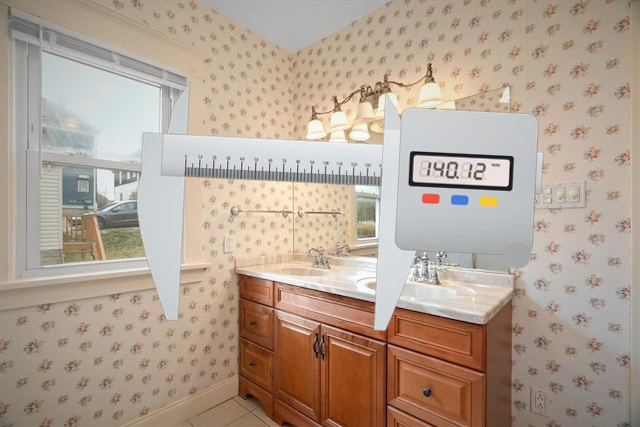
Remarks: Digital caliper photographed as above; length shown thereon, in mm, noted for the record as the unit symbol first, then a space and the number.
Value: mm 140.12
